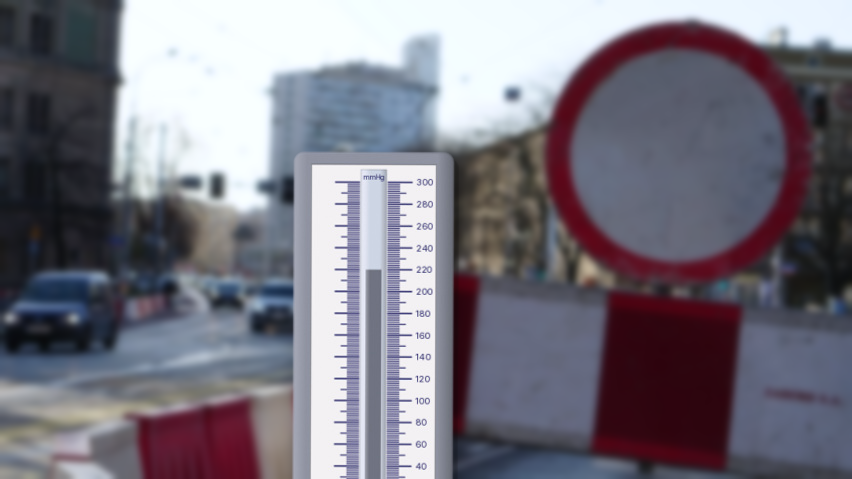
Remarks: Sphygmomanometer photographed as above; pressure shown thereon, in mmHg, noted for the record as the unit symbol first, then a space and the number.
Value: mmHg 220
